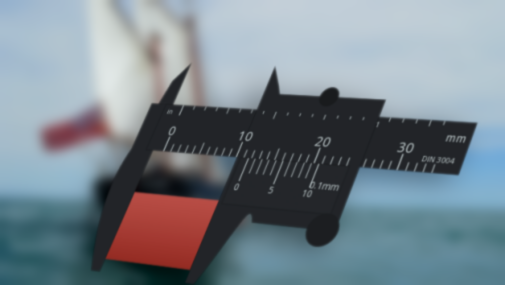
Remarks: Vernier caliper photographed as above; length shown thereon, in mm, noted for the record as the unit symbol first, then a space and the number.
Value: mm 11.6
